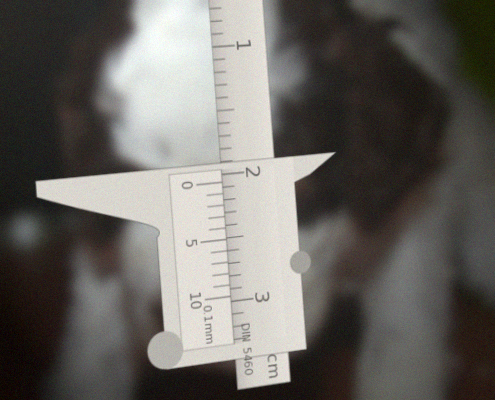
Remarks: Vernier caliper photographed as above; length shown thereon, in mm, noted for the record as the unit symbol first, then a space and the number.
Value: mm 20.6
